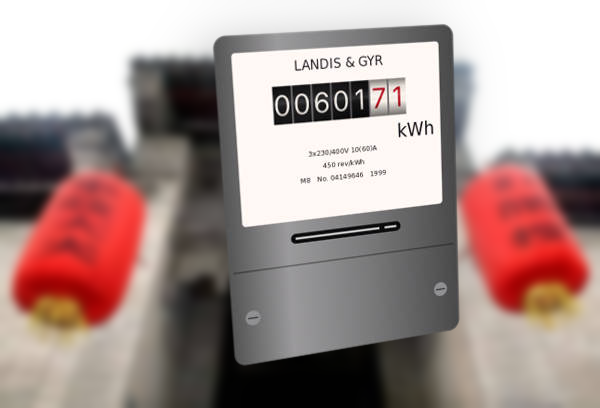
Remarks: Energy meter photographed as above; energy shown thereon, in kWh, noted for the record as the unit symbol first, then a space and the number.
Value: kWh 601.71
